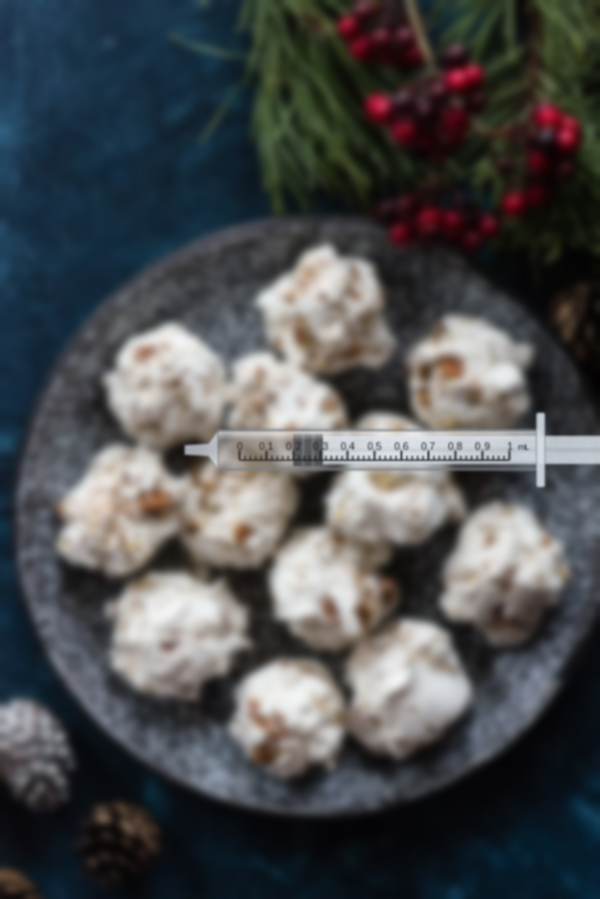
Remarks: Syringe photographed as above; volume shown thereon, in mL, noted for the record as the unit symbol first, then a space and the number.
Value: mL 0.2
